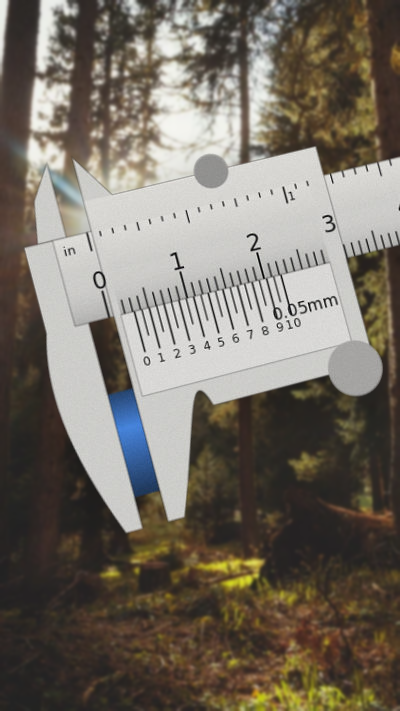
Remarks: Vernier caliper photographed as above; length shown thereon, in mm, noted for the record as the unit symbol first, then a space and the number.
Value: mm 3.2
